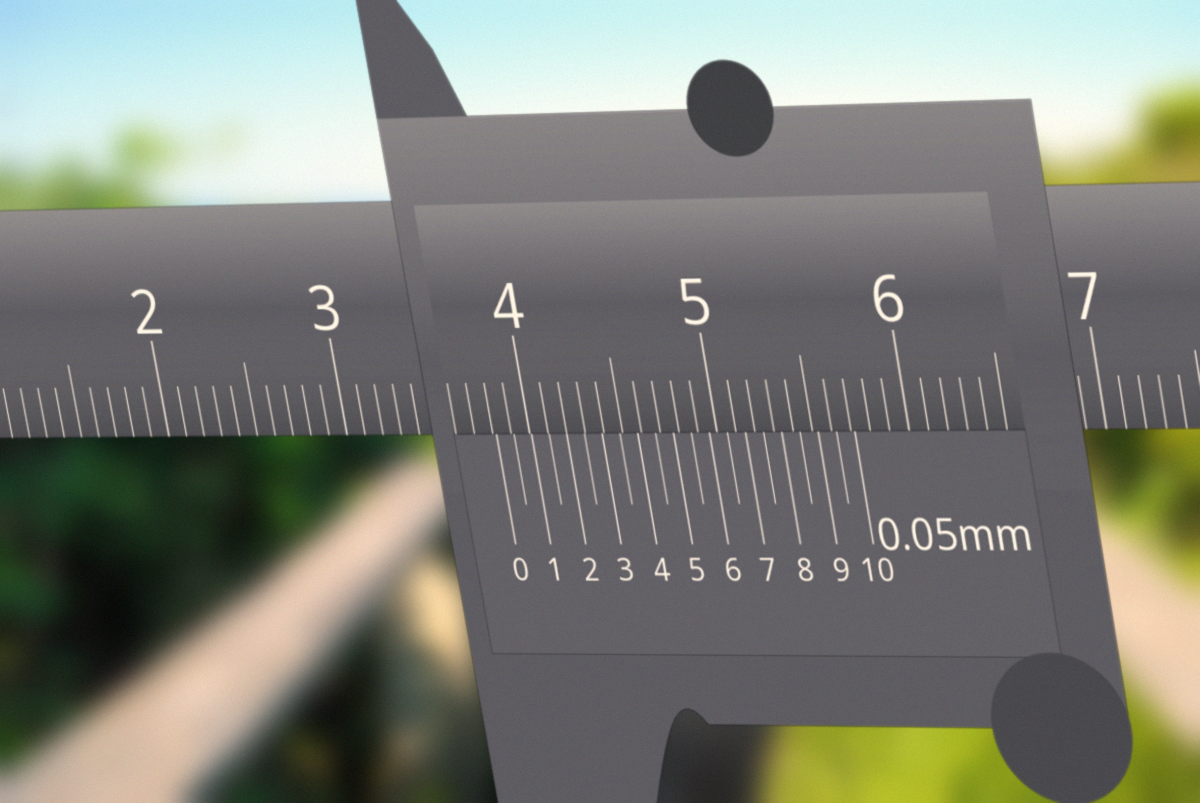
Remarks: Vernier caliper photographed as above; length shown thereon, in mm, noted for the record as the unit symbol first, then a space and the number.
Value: mm 38.2
